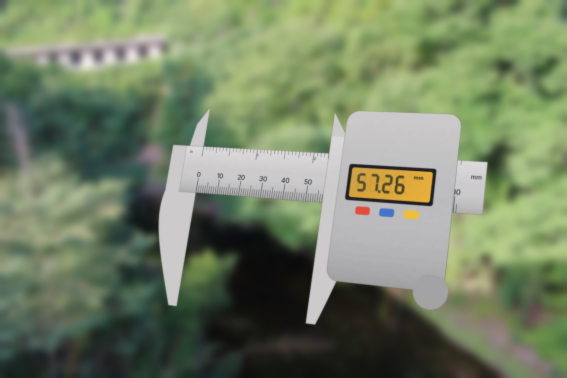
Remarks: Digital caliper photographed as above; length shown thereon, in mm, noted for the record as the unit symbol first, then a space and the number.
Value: mm 57.26
